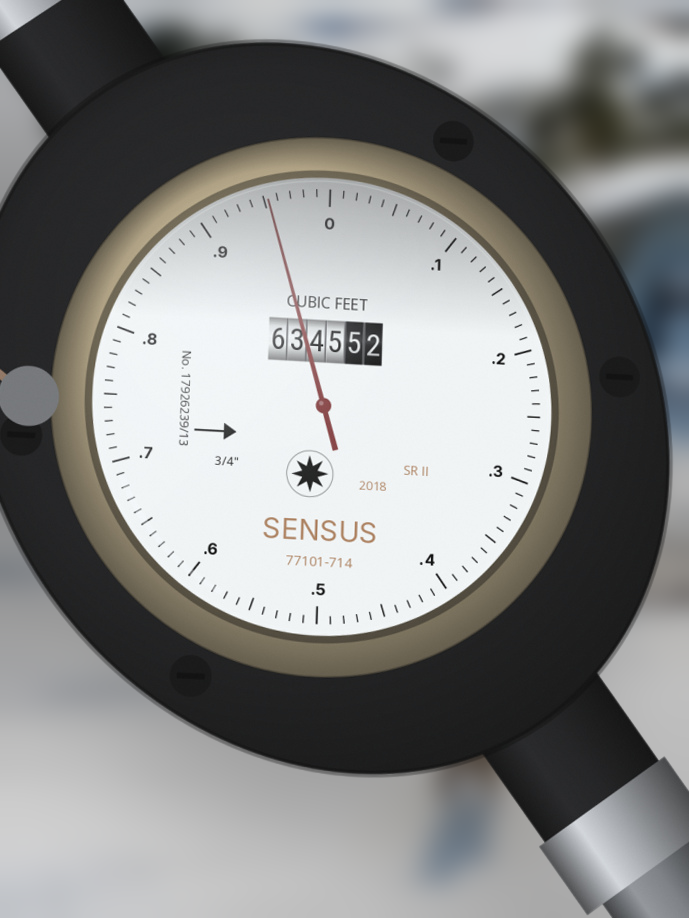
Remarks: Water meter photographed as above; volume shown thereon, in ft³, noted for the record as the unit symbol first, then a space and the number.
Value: ft³ 634551.95
